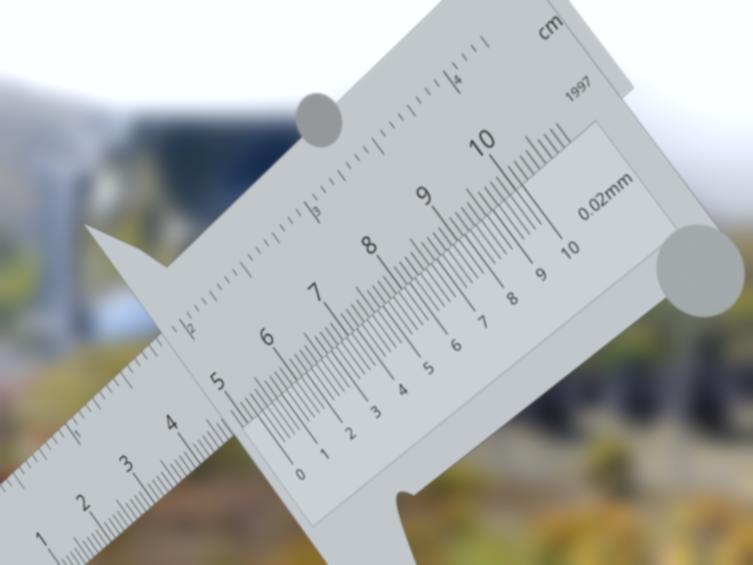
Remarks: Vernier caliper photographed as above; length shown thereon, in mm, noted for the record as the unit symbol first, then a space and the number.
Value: mm 52.0
